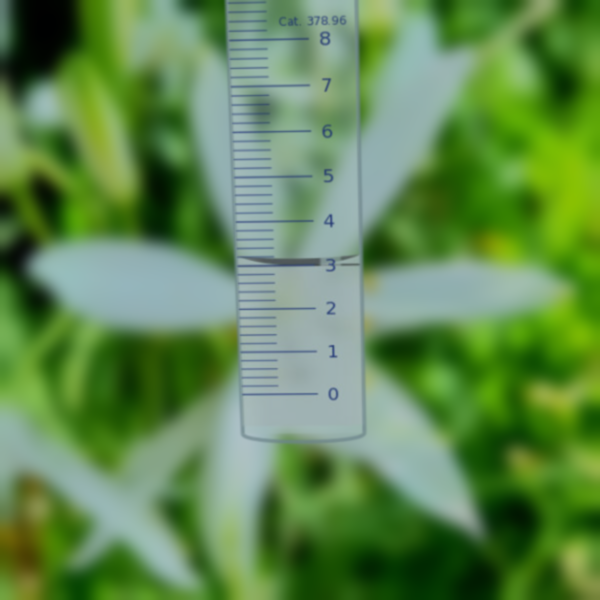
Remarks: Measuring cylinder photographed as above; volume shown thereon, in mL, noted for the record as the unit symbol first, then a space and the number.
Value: mL 3
